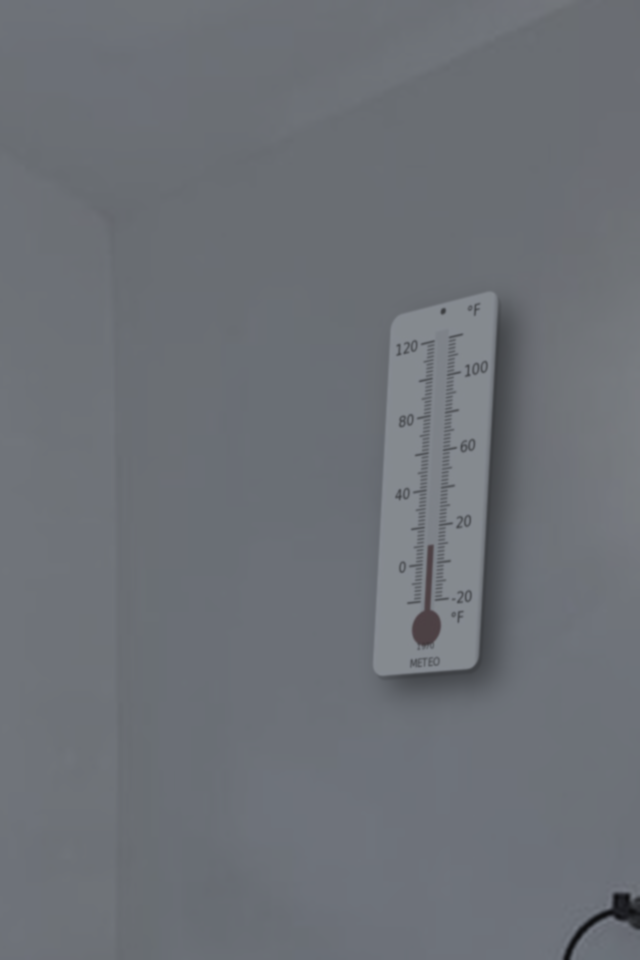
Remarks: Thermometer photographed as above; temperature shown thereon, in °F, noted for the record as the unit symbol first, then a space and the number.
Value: °F 10
